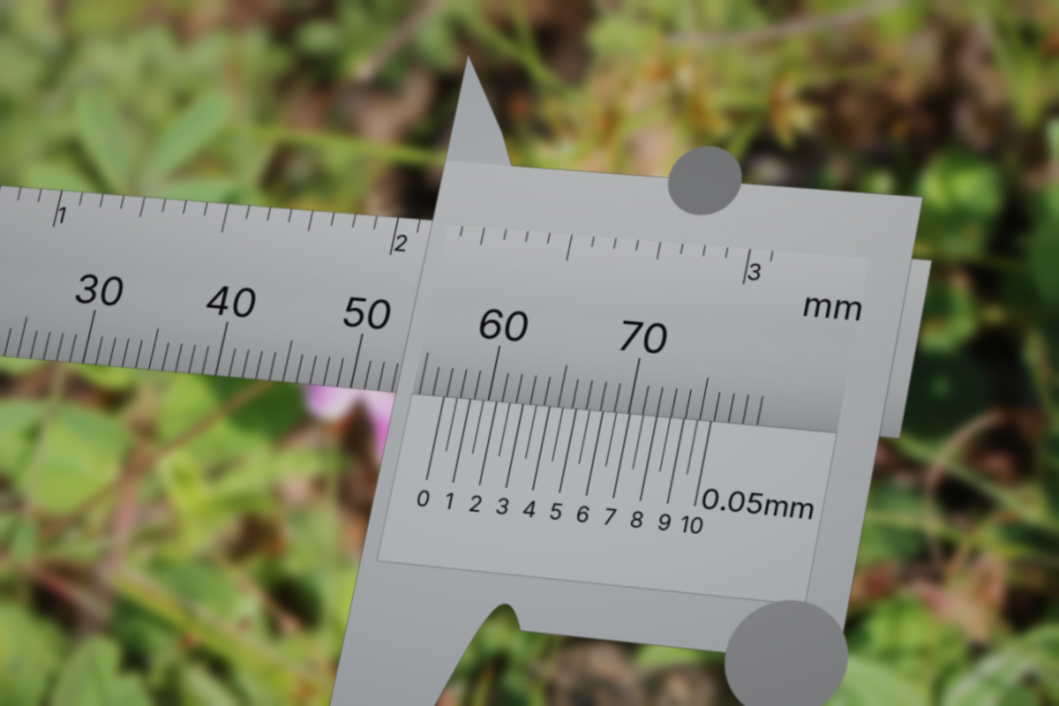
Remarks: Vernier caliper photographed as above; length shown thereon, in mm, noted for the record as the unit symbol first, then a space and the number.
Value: mm 56.8
